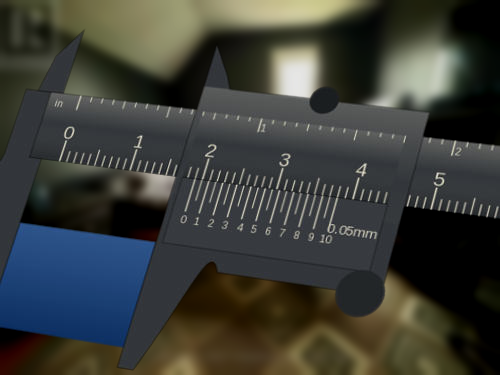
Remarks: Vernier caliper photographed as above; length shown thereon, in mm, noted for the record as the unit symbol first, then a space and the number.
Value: mm 19.0
